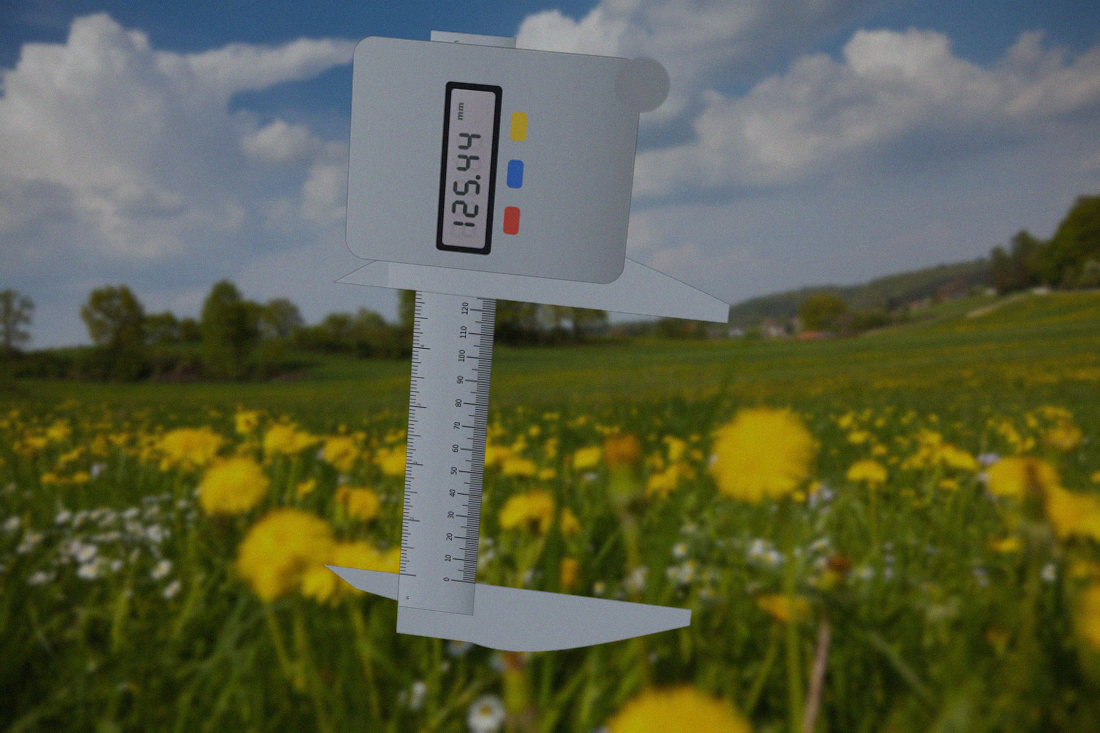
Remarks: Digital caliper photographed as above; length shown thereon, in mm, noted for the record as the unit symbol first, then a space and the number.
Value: mm 125.44
